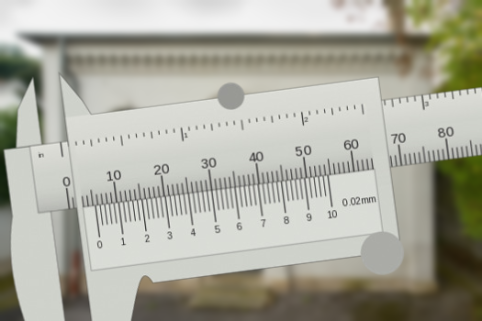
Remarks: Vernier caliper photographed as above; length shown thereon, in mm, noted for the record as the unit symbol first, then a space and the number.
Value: mm 5.5
